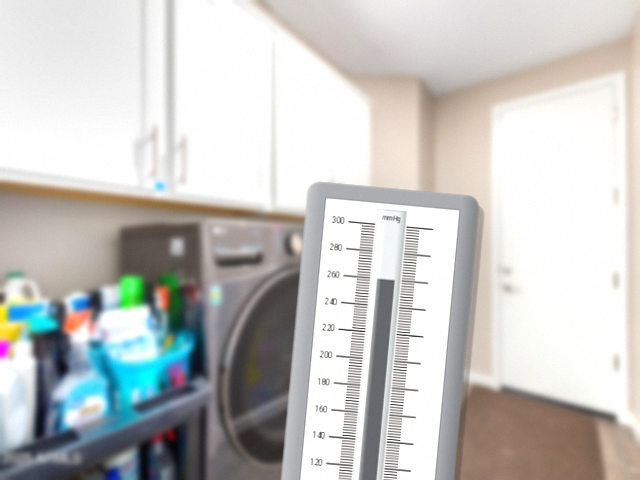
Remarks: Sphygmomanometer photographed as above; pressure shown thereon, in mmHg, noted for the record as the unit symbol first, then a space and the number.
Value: mmHg 260
